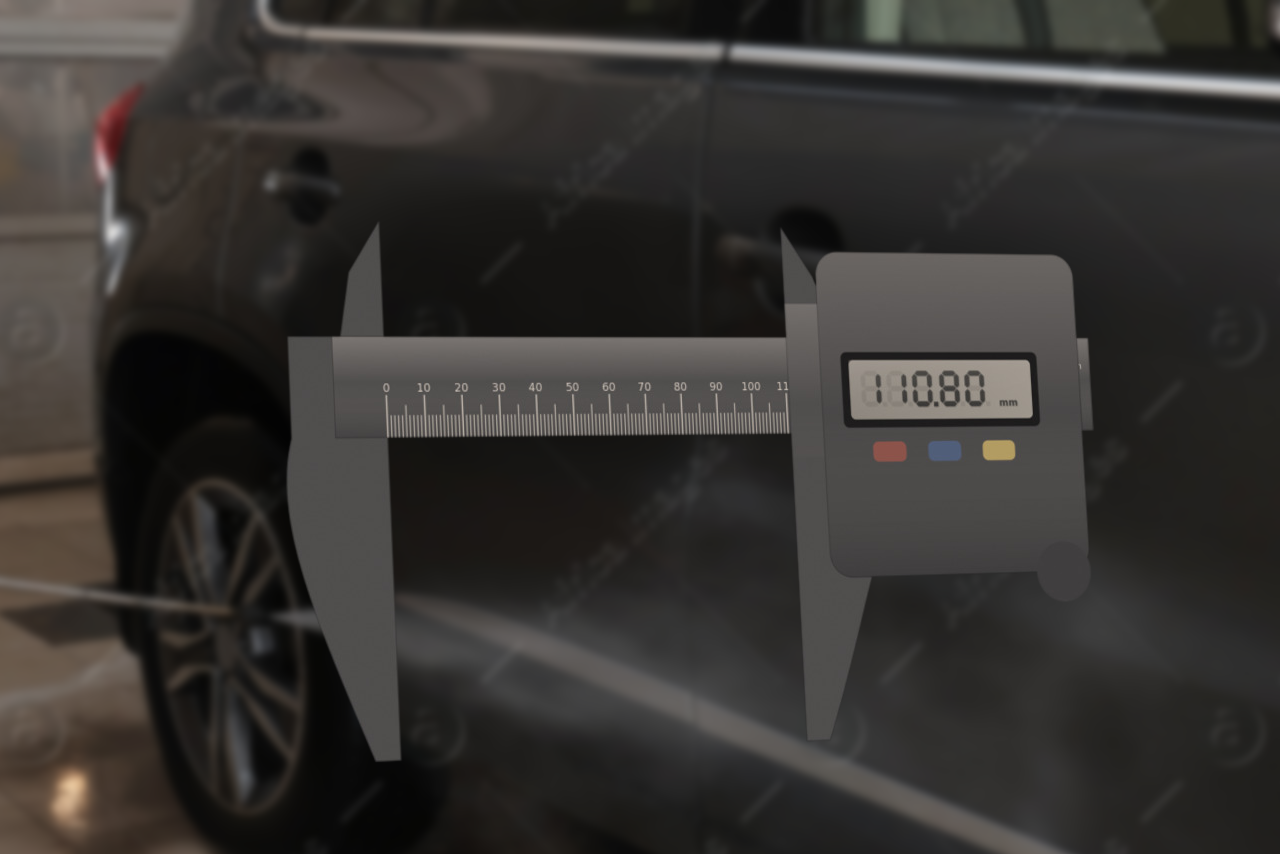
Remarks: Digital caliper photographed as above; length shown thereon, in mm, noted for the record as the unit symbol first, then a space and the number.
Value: mm 110.80
